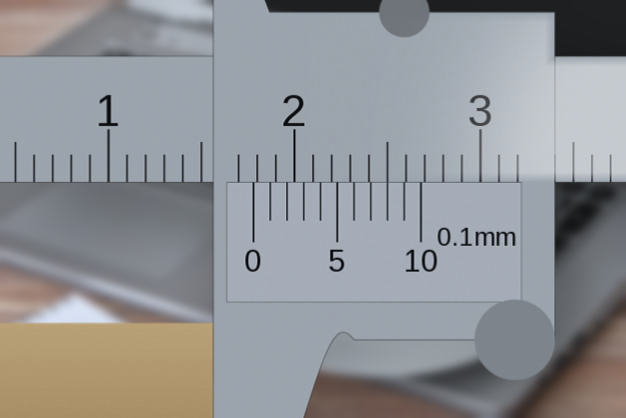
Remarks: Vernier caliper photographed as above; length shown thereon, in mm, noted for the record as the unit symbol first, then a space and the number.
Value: mm 17.8
